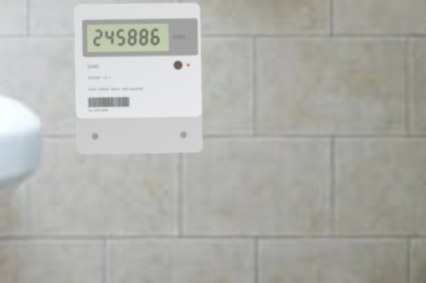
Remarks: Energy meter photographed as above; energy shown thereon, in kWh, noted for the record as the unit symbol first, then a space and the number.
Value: kWh 245886
